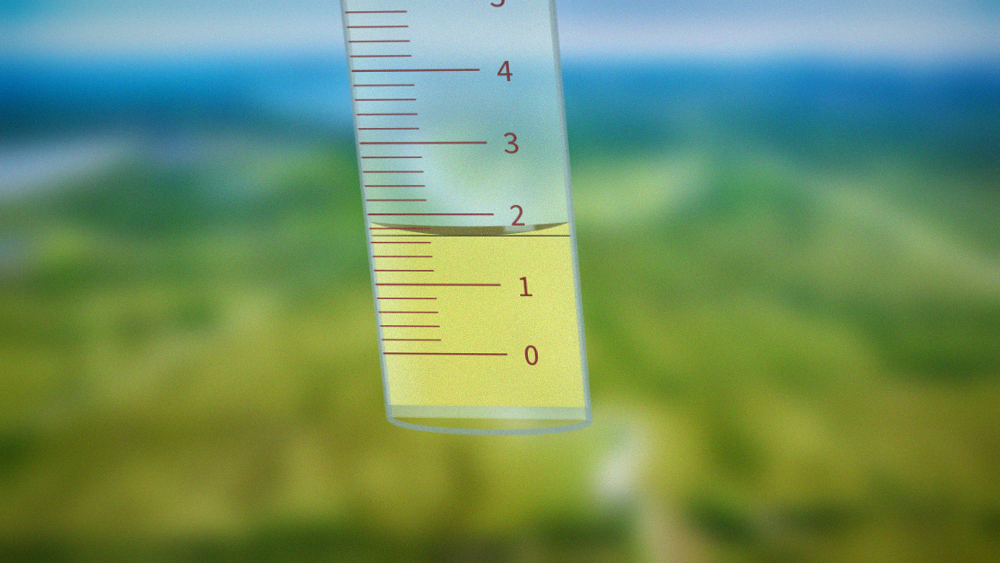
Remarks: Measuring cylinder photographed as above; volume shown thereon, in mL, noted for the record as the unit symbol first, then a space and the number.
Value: mL 1.7
